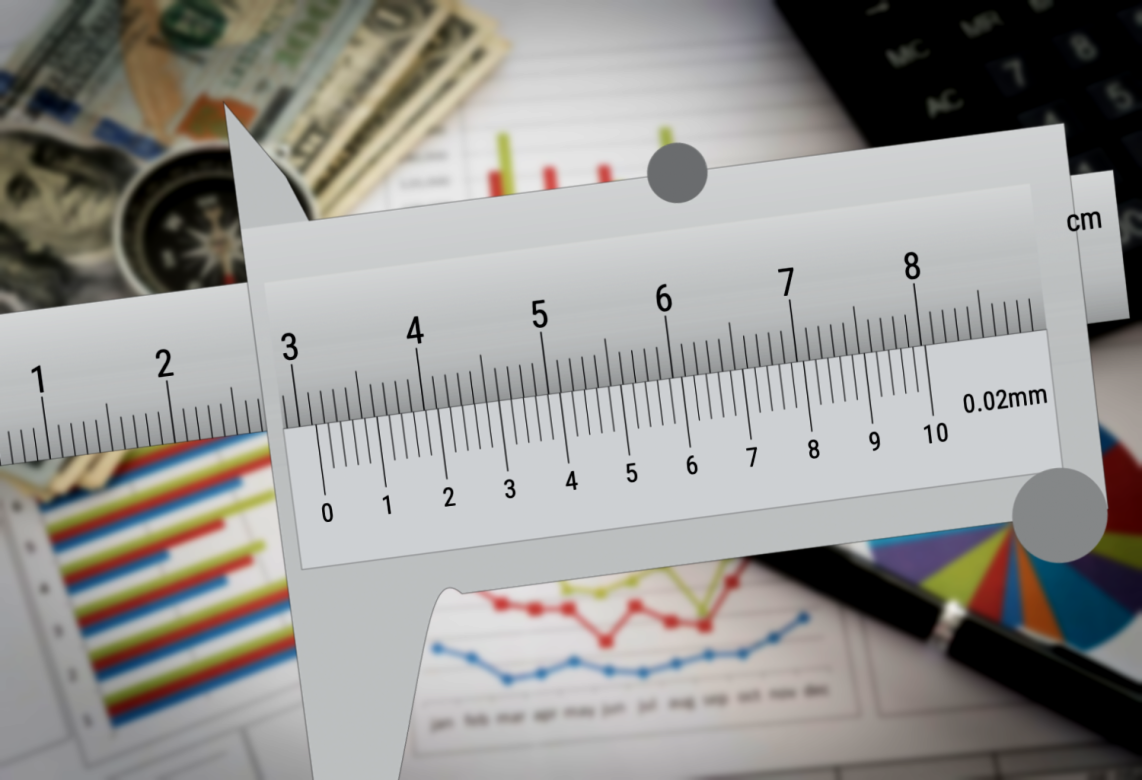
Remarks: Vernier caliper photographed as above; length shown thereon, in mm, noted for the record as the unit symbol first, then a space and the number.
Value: mm 31.3
